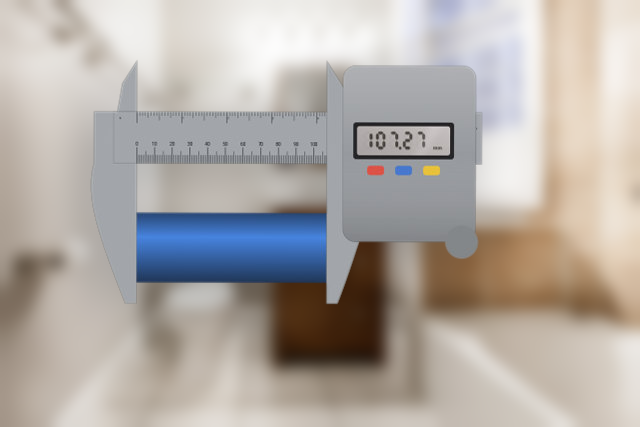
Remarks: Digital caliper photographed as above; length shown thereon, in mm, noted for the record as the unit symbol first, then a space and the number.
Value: mm 107.27
